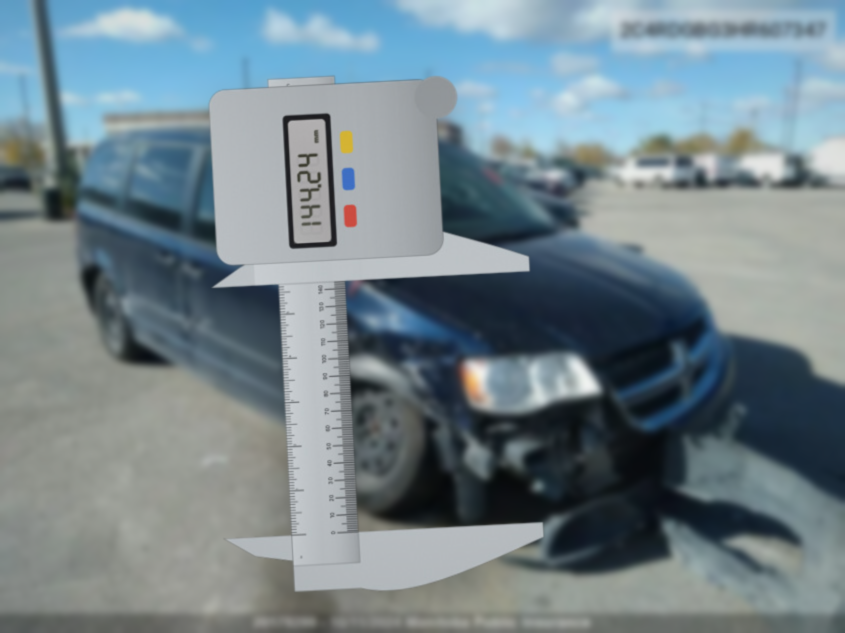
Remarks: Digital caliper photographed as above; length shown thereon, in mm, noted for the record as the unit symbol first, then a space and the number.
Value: mm 144.24
